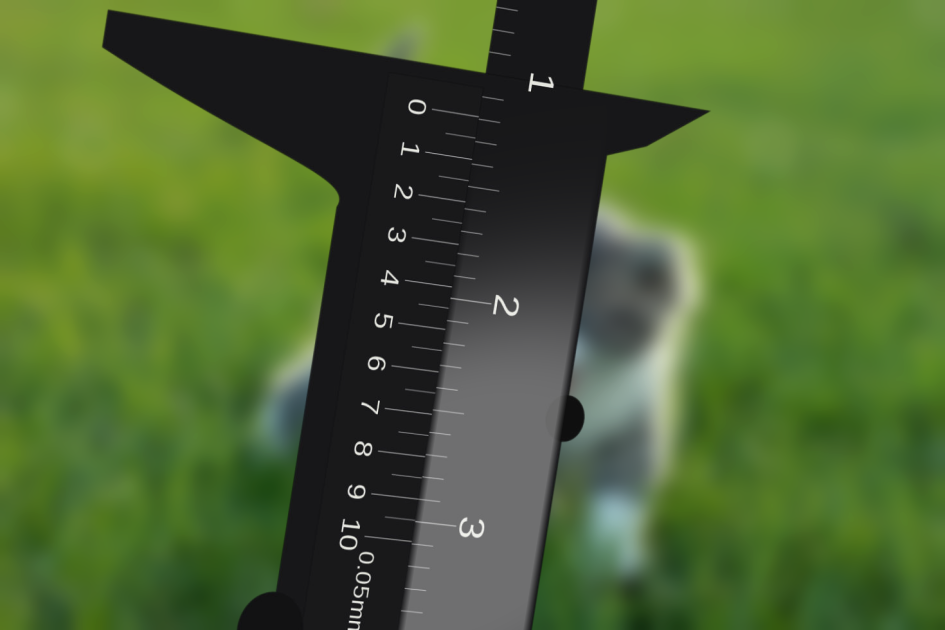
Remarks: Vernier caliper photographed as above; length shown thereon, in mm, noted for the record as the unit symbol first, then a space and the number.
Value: mm 11.90
